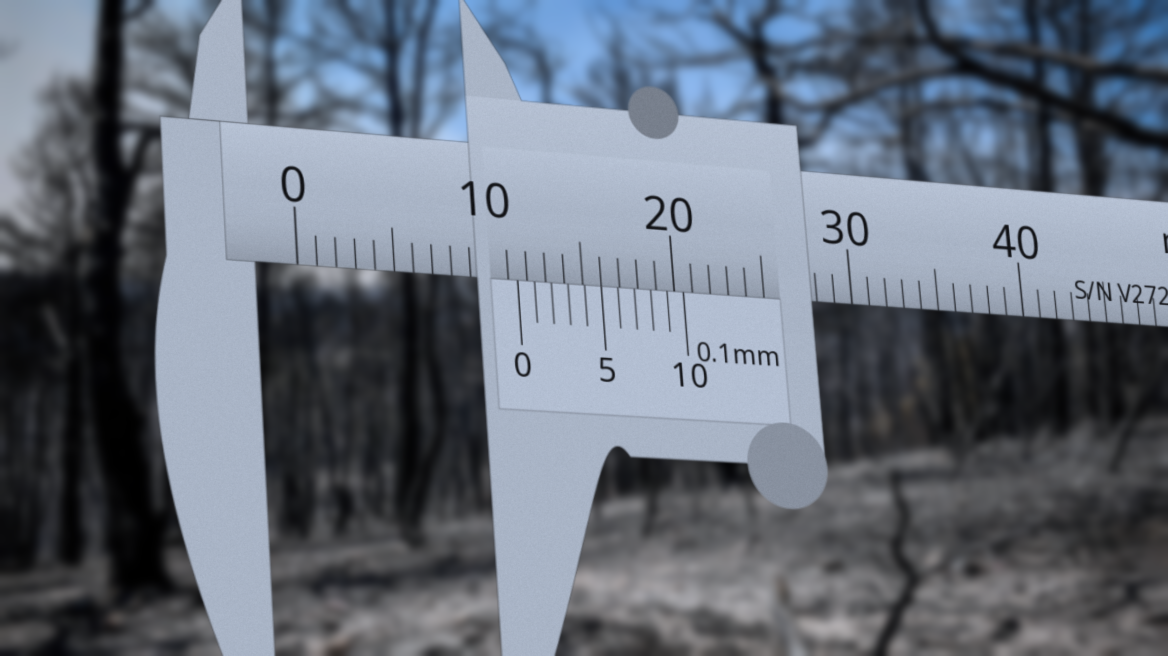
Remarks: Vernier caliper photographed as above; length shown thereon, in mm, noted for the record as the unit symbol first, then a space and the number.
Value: mm 11.5
